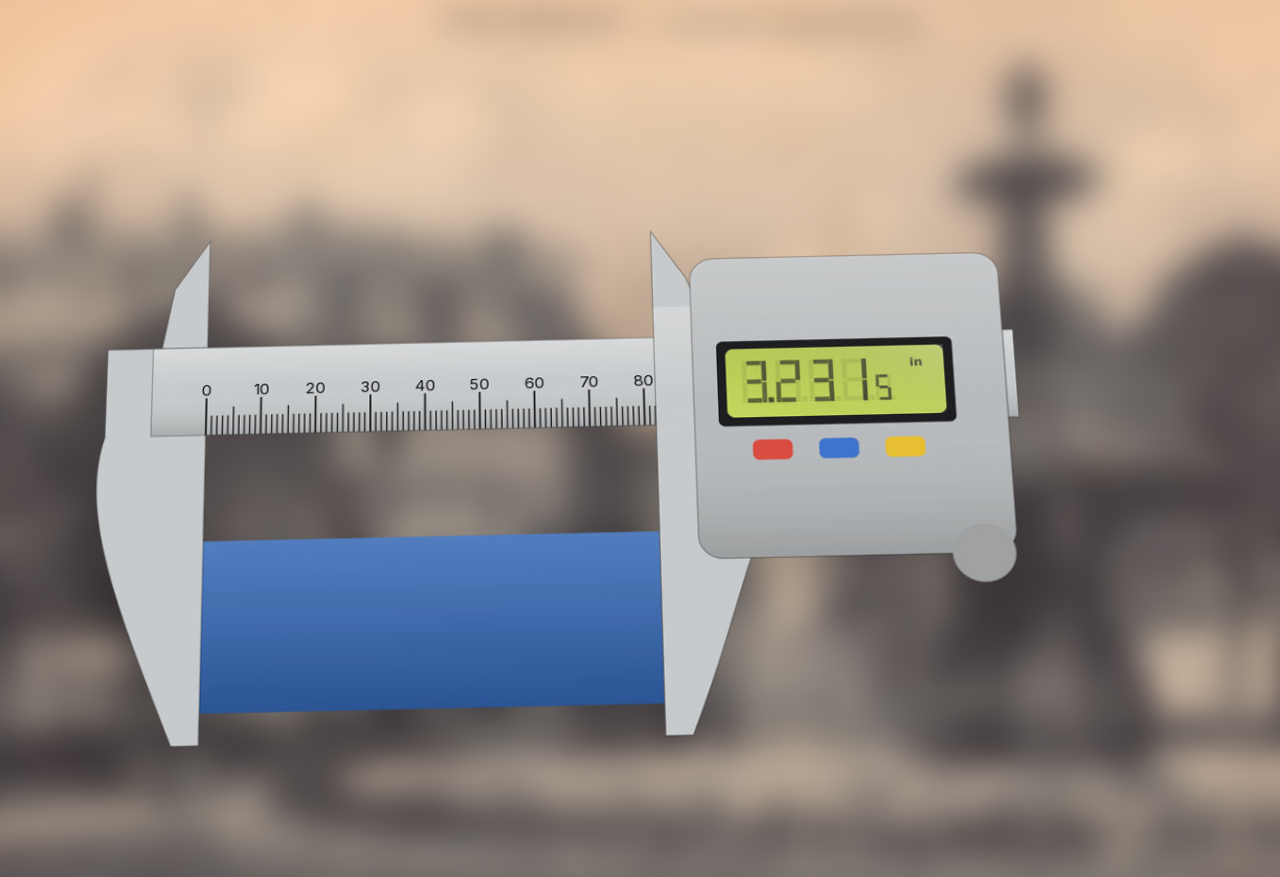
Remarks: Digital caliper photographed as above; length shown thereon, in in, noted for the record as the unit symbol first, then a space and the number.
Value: in 3.2315
